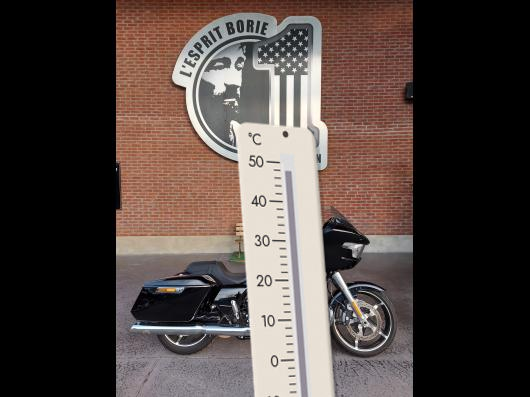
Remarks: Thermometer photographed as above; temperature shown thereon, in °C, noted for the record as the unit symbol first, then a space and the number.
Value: °C 48
